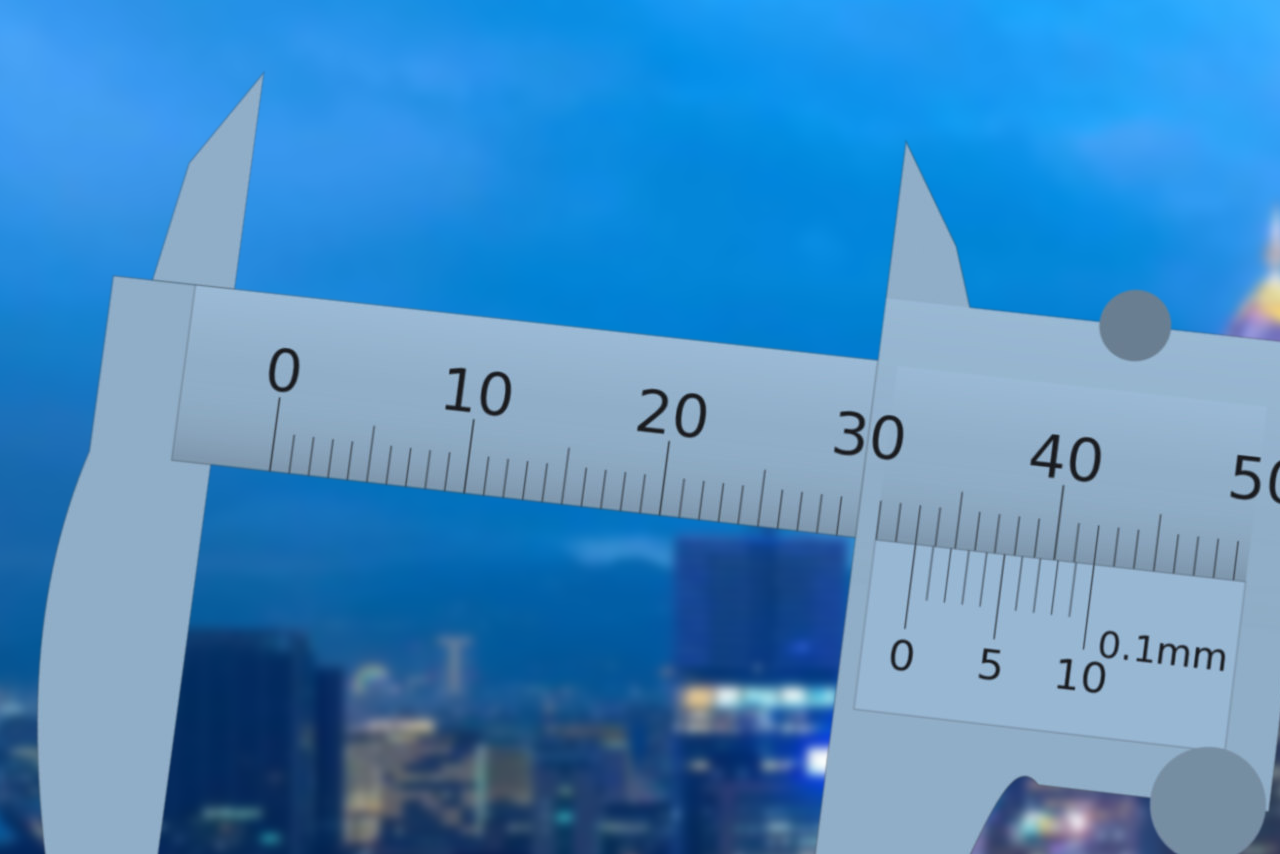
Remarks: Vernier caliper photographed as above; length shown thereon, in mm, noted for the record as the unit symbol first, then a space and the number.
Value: mm 33.0
